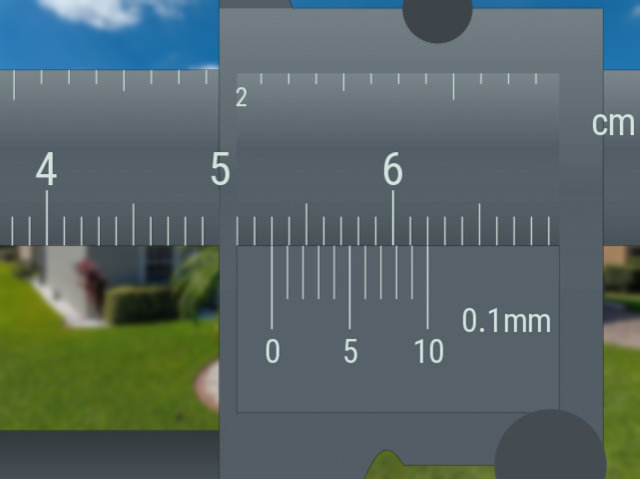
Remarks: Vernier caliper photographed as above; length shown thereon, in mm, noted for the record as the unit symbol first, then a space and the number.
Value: mm 53.0
